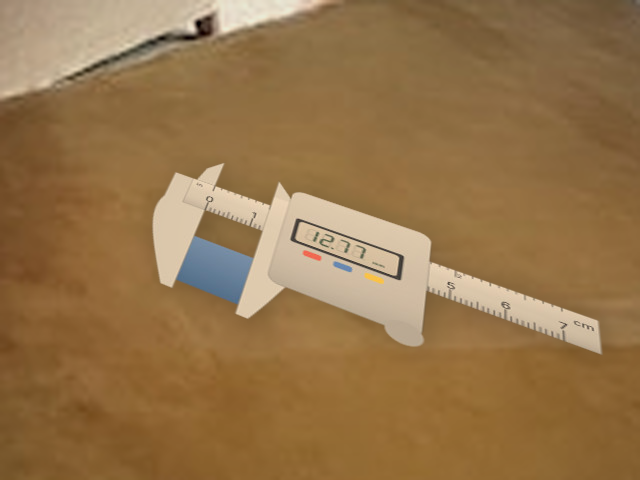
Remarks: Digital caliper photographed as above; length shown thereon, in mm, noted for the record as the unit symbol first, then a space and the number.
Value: mm 12.77
